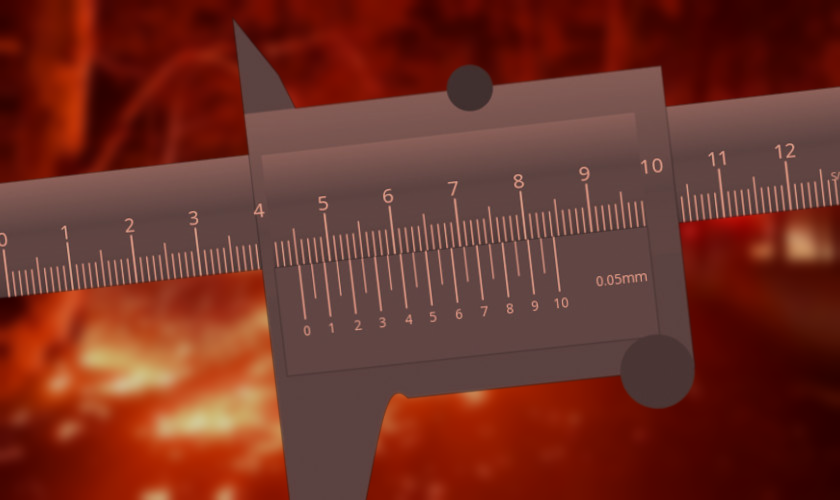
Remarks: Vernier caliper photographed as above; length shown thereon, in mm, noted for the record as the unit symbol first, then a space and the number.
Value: mm 45.2
